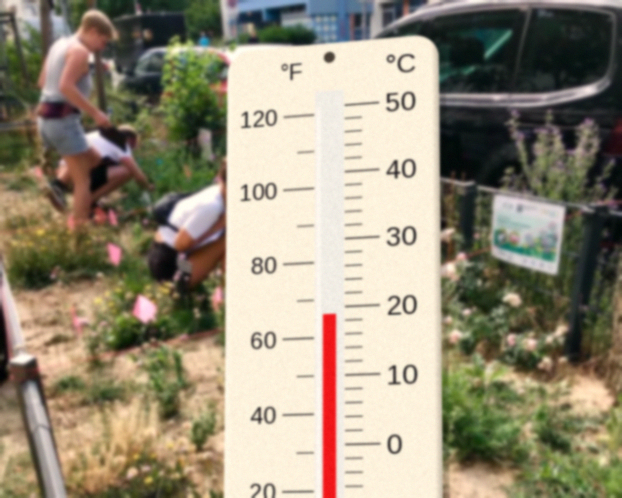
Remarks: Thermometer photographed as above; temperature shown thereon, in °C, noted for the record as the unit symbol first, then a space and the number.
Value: °C 19
